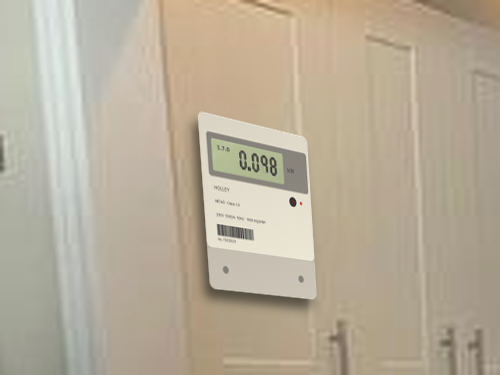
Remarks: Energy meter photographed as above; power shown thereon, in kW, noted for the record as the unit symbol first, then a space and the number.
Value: kW 0.098
